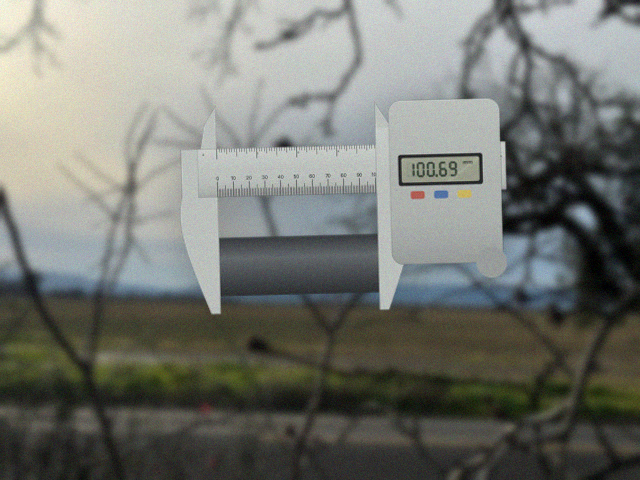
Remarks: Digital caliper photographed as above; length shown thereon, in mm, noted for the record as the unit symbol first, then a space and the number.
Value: mm 100.69
